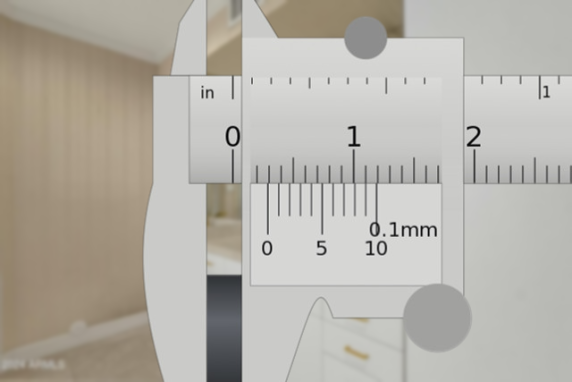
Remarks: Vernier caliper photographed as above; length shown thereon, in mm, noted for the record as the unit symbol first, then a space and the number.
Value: mm 2.9
